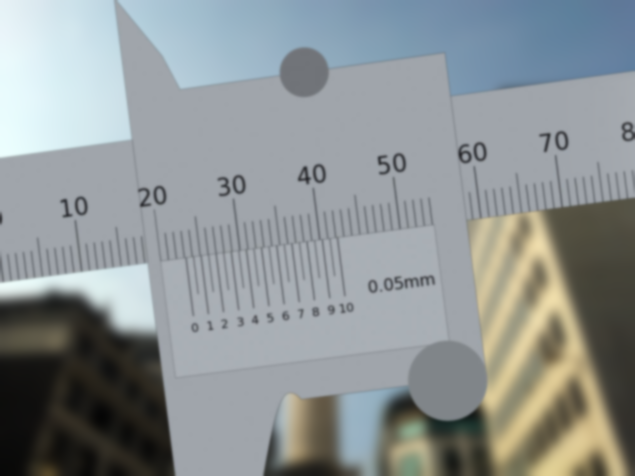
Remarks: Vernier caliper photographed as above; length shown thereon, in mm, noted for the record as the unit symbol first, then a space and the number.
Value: mm 23.2
